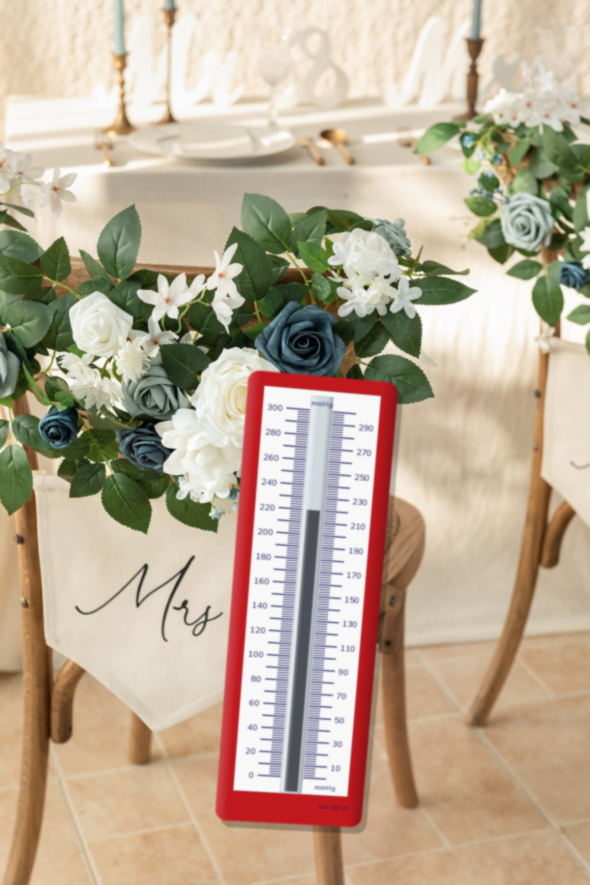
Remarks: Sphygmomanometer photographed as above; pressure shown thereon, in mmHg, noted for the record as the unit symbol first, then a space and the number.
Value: mmHg 220
